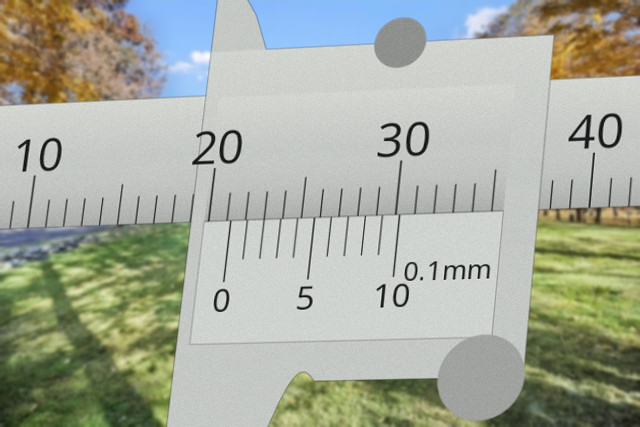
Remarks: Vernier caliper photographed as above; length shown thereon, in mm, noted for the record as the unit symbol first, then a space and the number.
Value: mm 21.2
